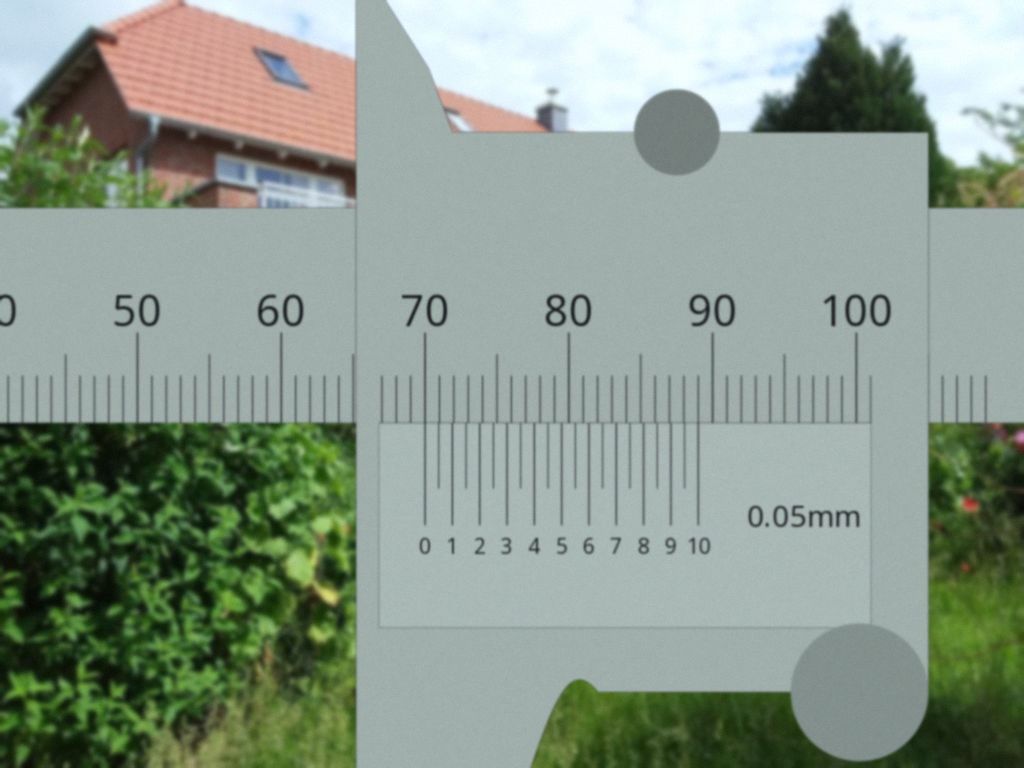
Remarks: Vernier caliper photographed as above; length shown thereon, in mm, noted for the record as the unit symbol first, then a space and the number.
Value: mm 70.0
